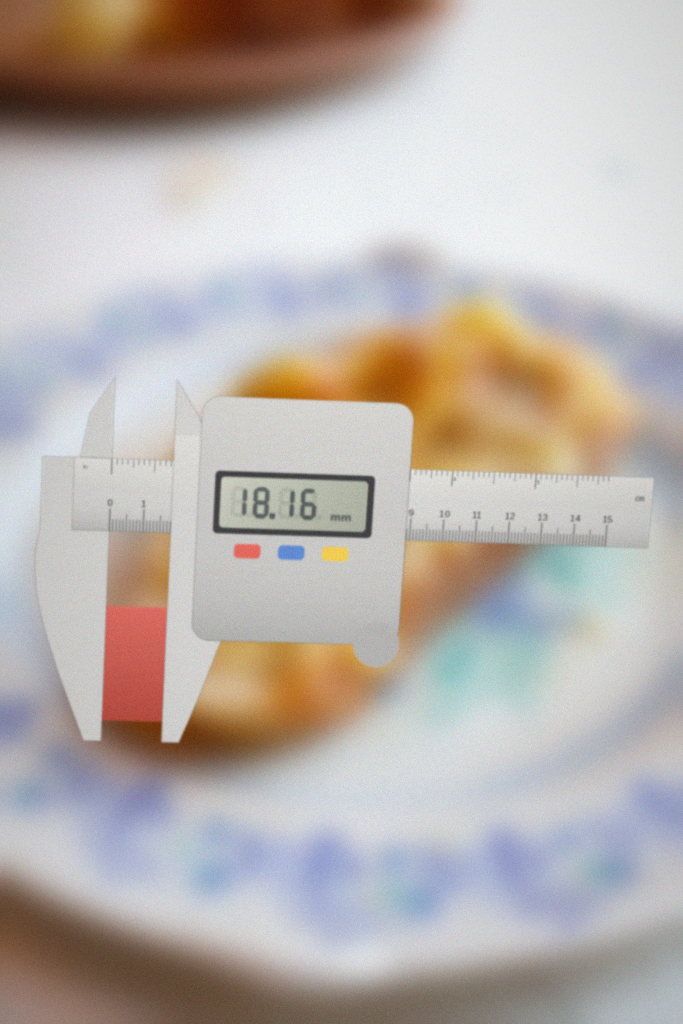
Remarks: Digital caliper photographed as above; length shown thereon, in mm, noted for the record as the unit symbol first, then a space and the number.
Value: mm 18.16
